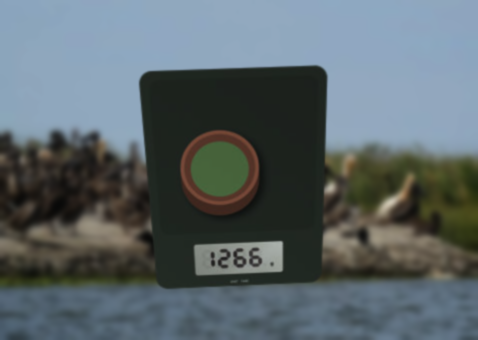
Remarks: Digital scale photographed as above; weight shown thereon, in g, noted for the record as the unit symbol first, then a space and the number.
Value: g 1266
